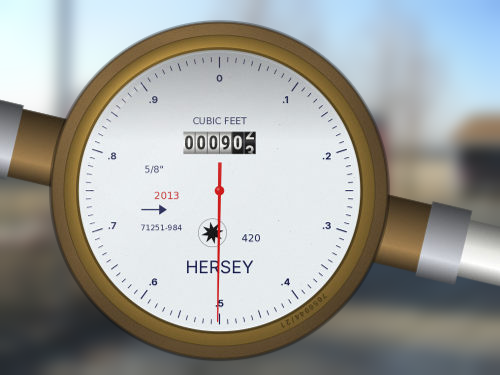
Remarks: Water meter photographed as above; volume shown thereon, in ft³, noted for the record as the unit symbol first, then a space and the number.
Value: ft³ 902.50
